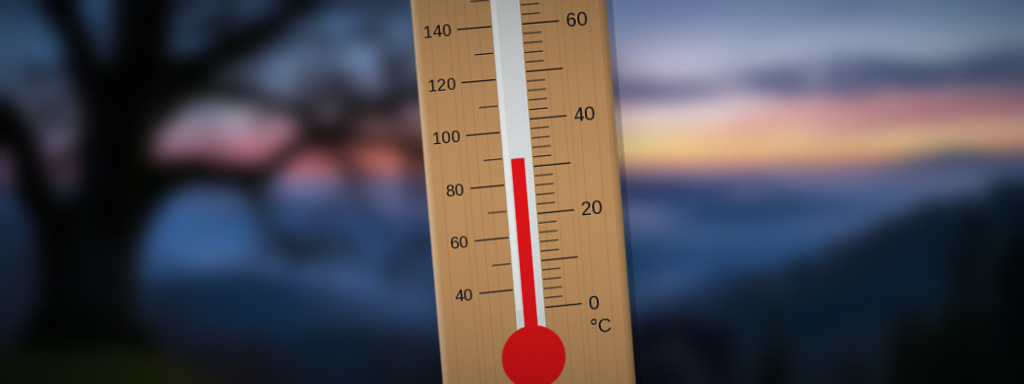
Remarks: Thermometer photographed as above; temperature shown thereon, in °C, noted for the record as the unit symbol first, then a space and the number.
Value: °C 32
